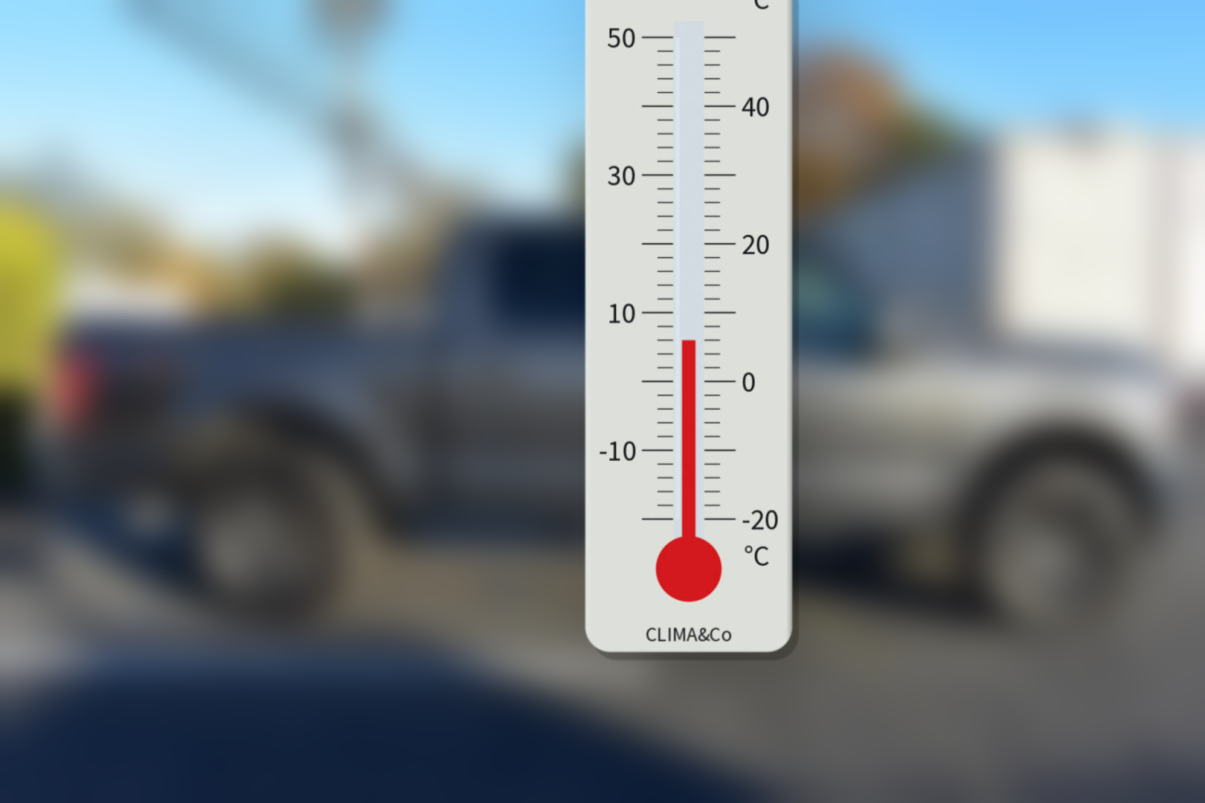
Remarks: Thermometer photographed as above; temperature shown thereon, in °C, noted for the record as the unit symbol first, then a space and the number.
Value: °C 6
